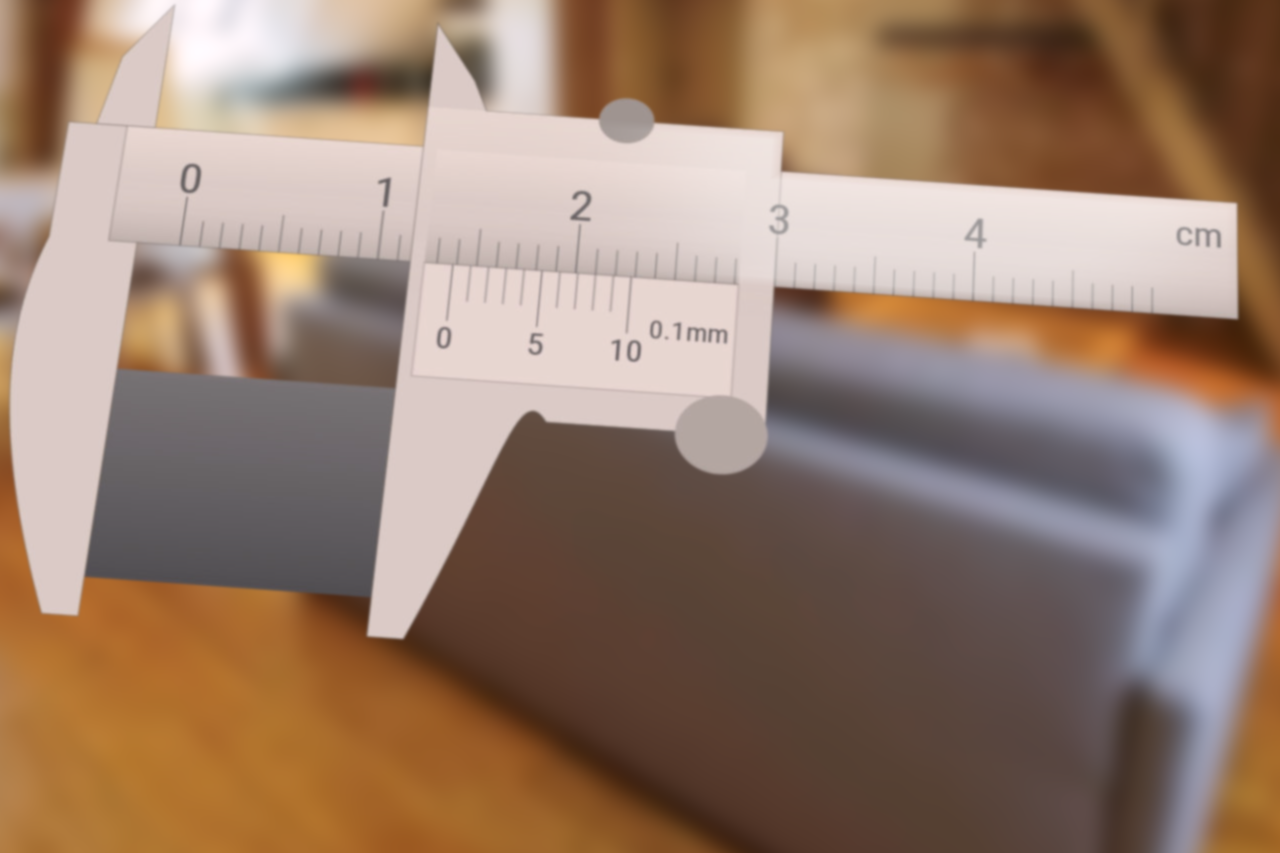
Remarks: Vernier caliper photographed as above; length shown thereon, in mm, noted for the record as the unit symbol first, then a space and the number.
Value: mm 13.8
